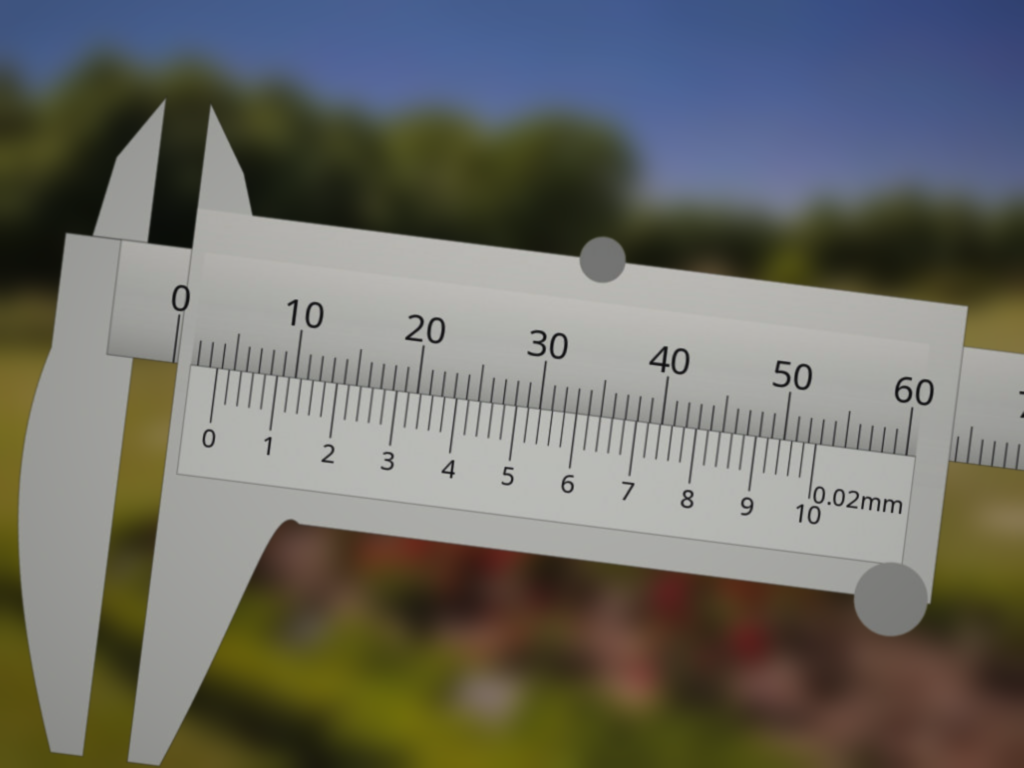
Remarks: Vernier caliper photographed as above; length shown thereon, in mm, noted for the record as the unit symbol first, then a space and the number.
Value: mm 3.6
